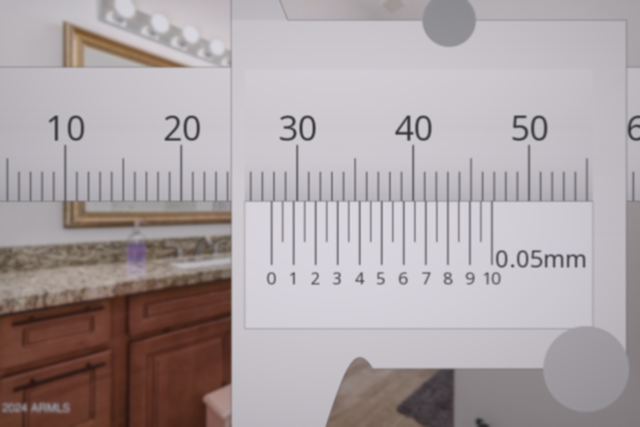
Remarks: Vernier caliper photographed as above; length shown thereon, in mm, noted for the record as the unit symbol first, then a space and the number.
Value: mm 27.8
